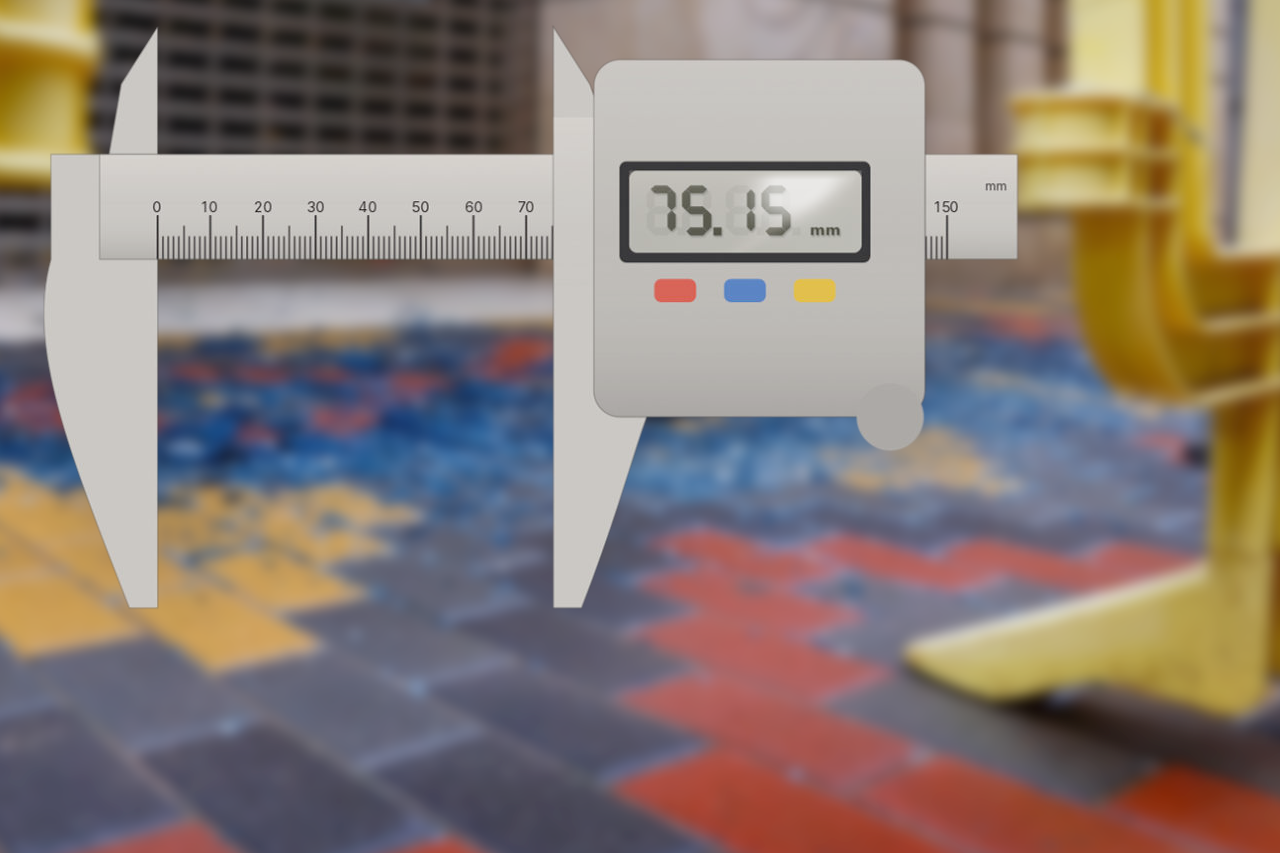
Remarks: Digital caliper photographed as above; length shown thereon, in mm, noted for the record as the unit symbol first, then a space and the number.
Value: mm 75.15
